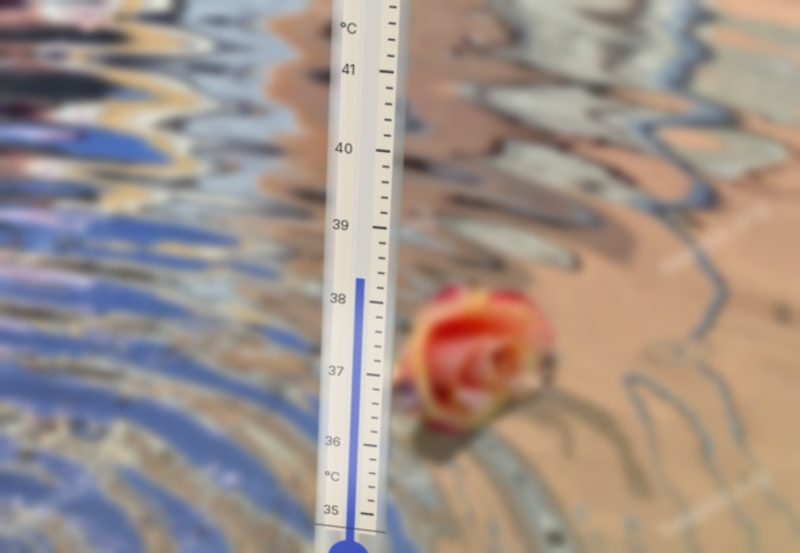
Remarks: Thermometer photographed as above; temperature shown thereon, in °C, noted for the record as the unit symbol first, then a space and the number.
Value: °C 38.3
